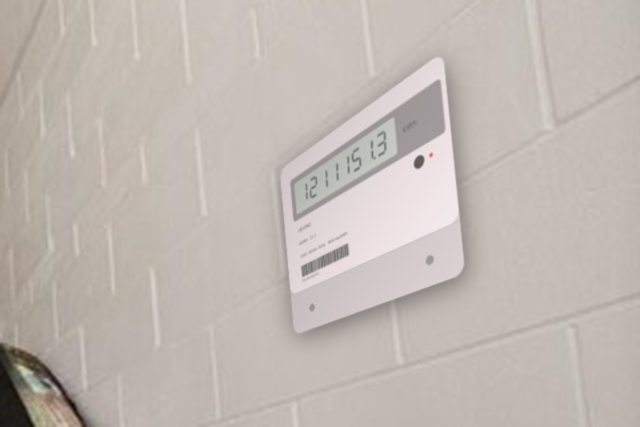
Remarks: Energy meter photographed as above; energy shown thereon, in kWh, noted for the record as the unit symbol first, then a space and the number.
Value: kWh 1211151.3
